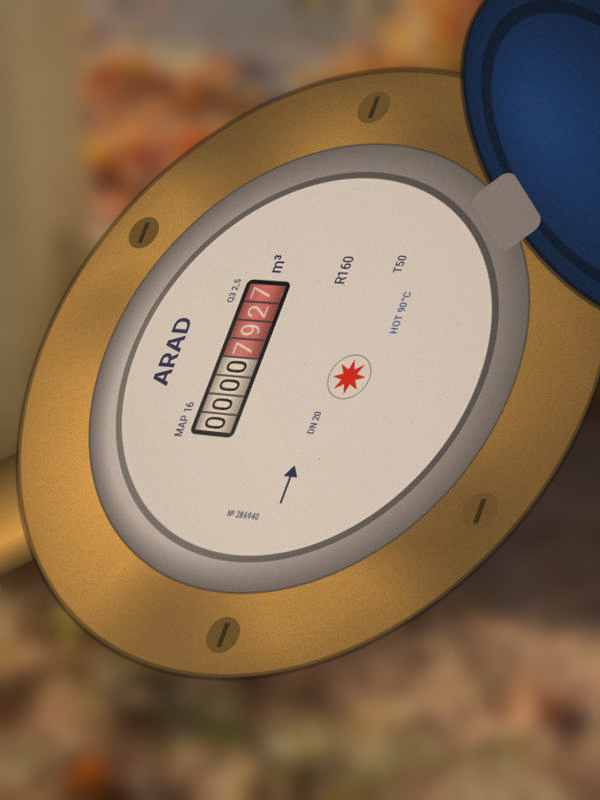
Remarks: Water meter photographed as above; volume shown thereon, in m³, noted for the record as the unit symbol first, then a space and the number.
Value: m³ 0.7927
